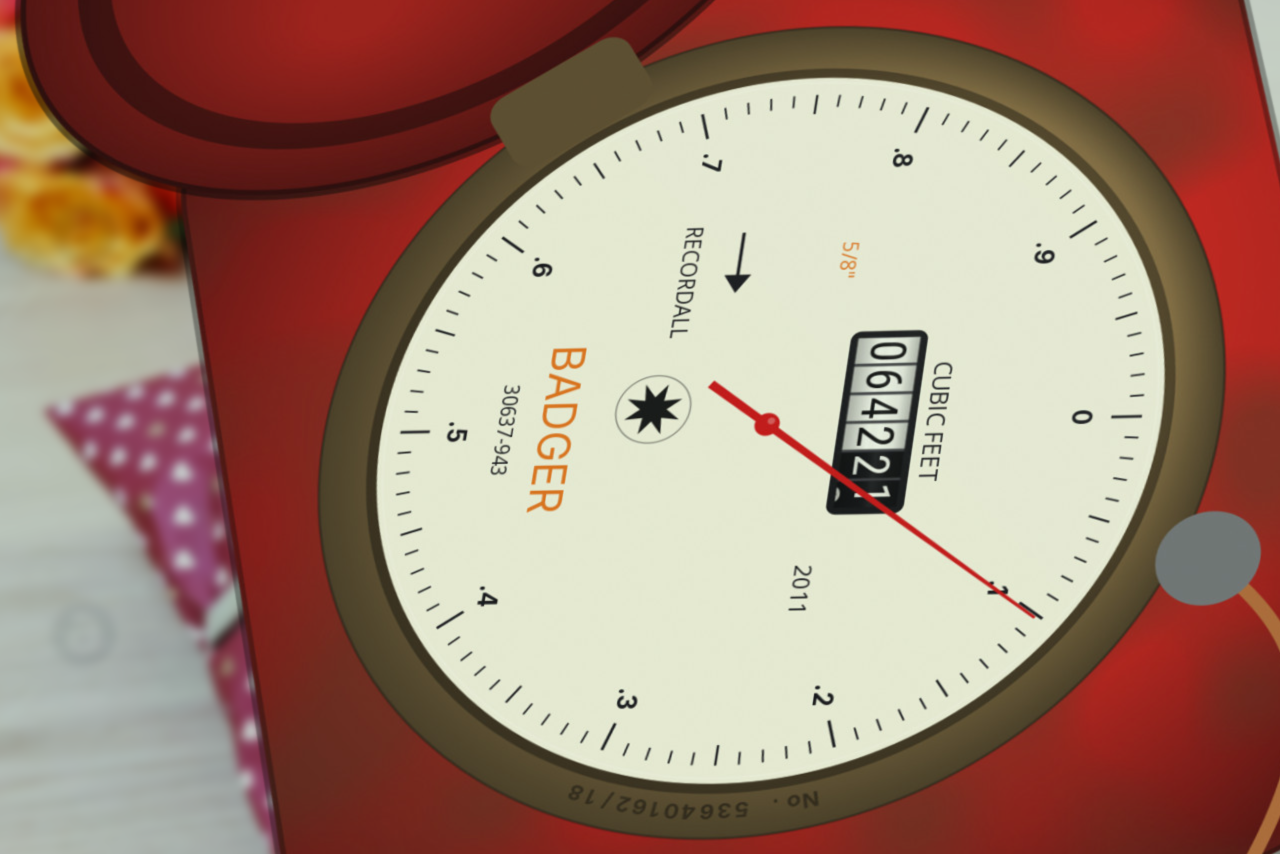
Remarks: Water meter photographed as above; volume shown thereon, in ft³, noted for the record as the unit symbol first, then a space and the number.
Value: ft³ 64221.10
